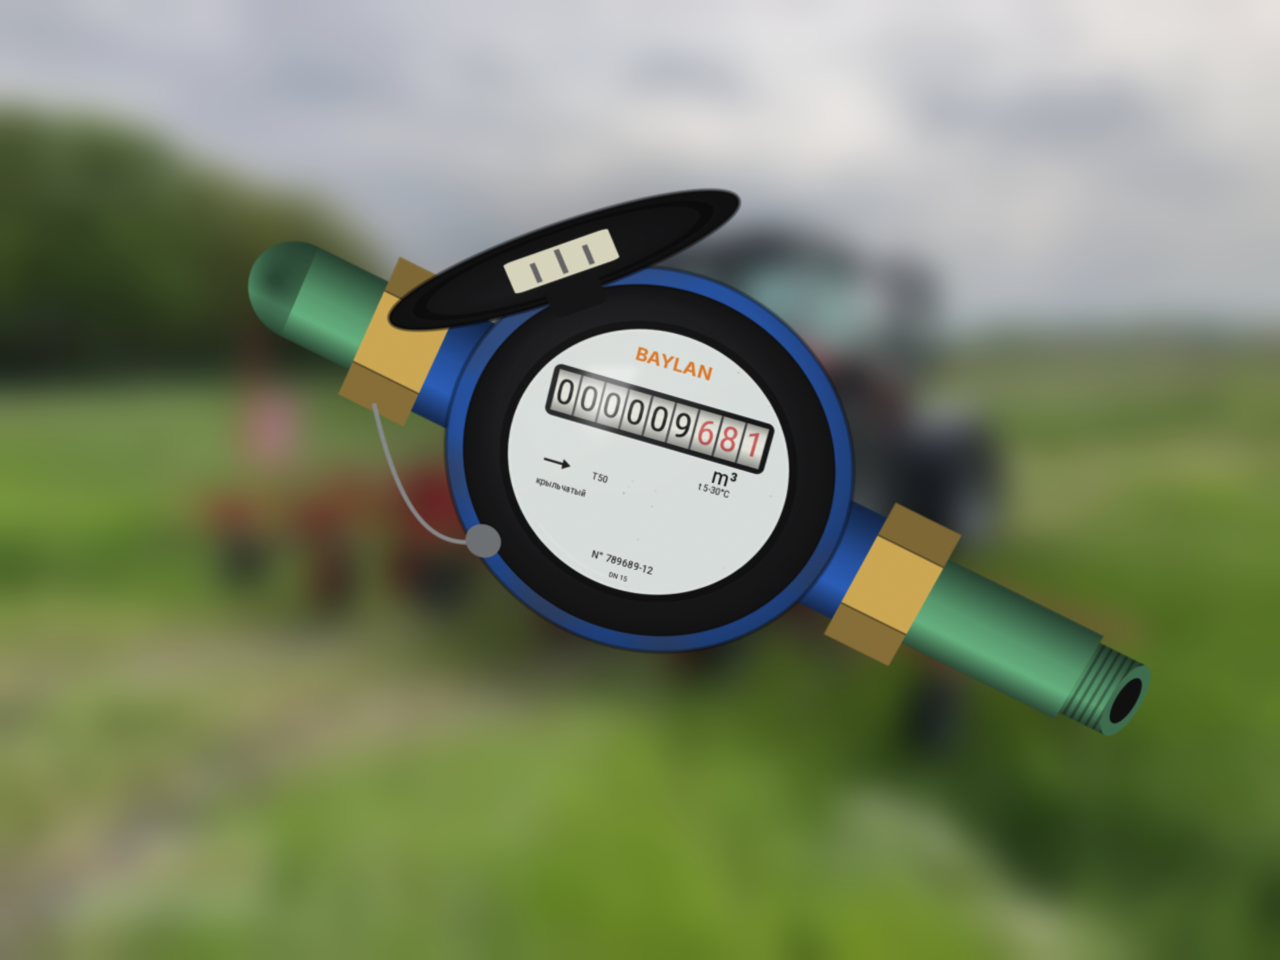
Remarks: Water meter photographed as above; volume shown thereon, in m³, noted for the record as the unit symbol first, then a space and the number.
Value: m³ 9.681
